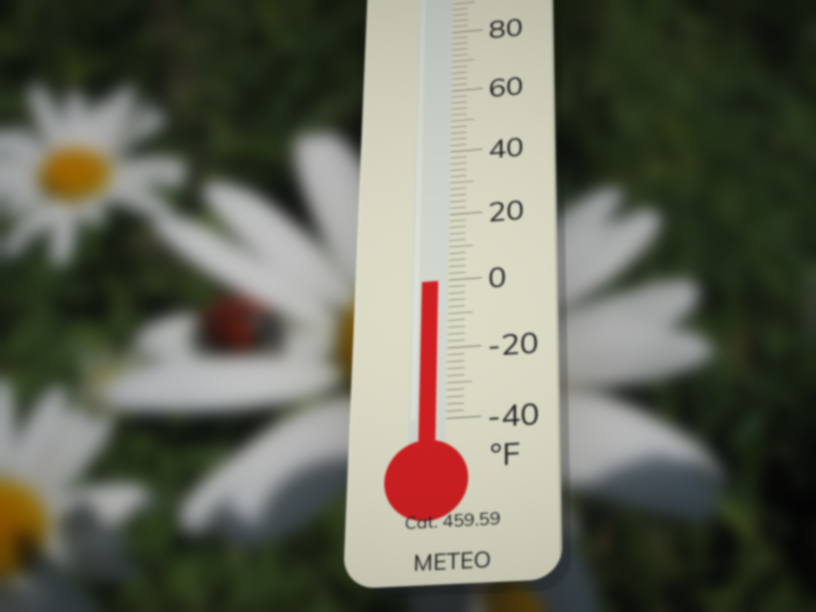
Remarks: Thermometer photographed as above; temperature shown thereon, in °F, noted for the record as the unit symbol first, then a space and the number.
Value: °F 0
